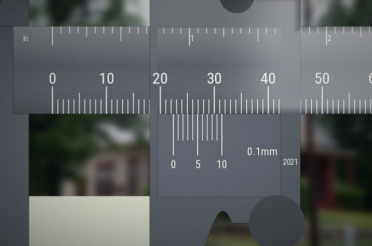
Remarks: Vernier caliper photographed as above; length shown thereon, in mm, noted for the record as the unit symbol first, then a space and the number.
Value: mm 22.4
